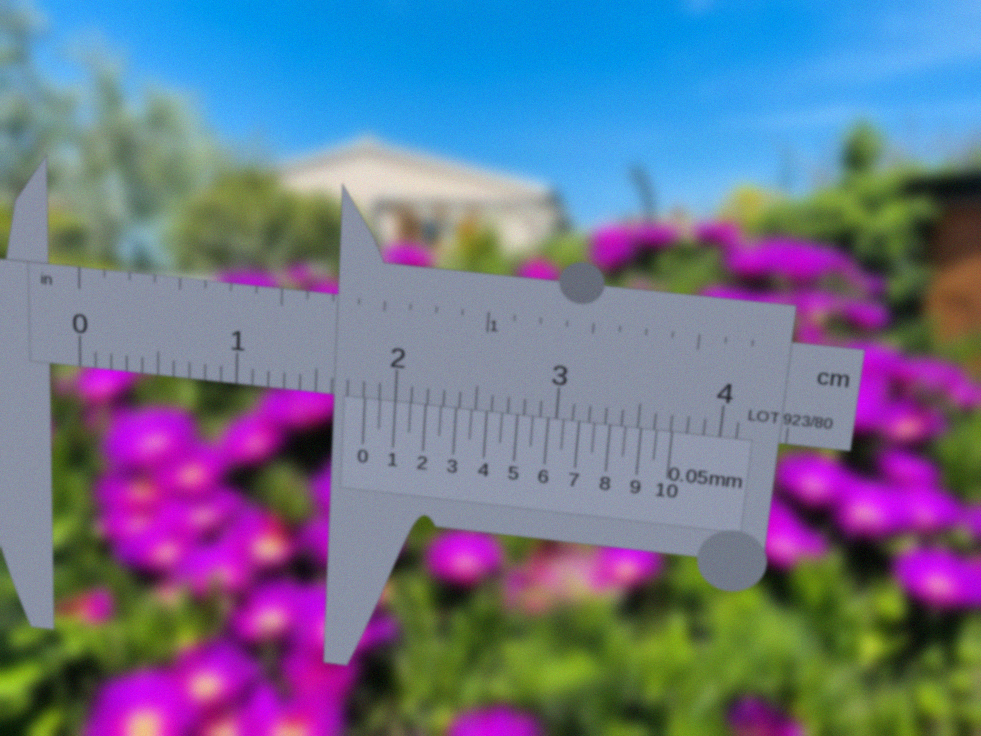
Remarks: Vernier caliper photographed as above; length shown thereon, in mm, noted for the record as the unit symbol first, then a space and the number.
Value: mm 18.1
